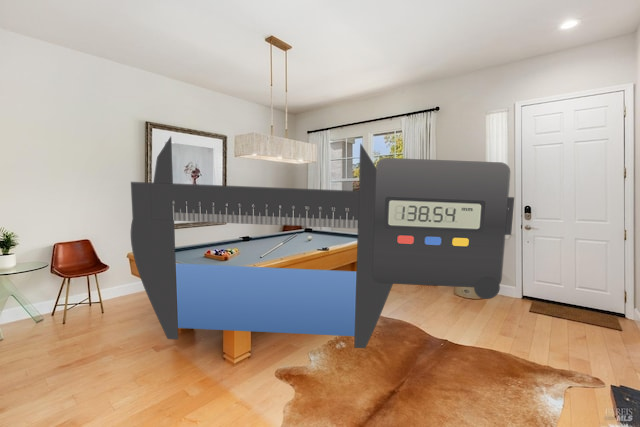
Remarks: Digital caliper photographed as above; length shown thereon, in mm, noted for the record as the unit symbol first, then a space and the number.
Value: mm 138.54
